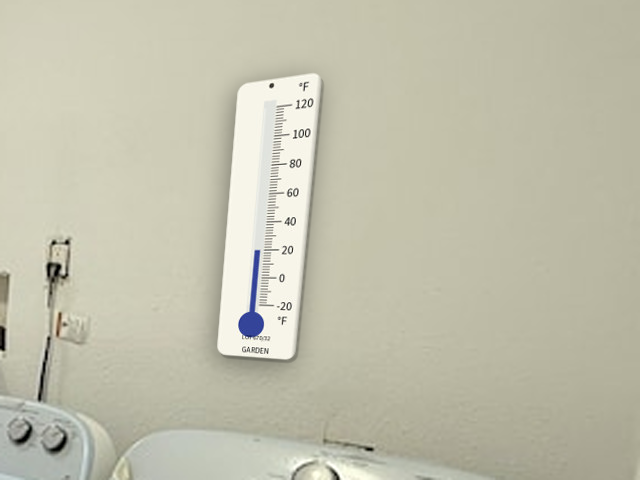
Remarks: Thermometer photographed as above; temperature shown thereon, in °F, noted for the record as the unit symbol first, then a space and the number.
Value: °F 20
